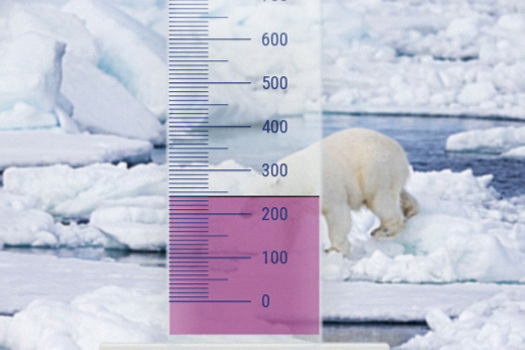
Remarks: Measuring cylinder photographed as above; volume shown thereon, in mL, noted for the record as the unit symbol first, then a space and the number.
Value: mL 240
